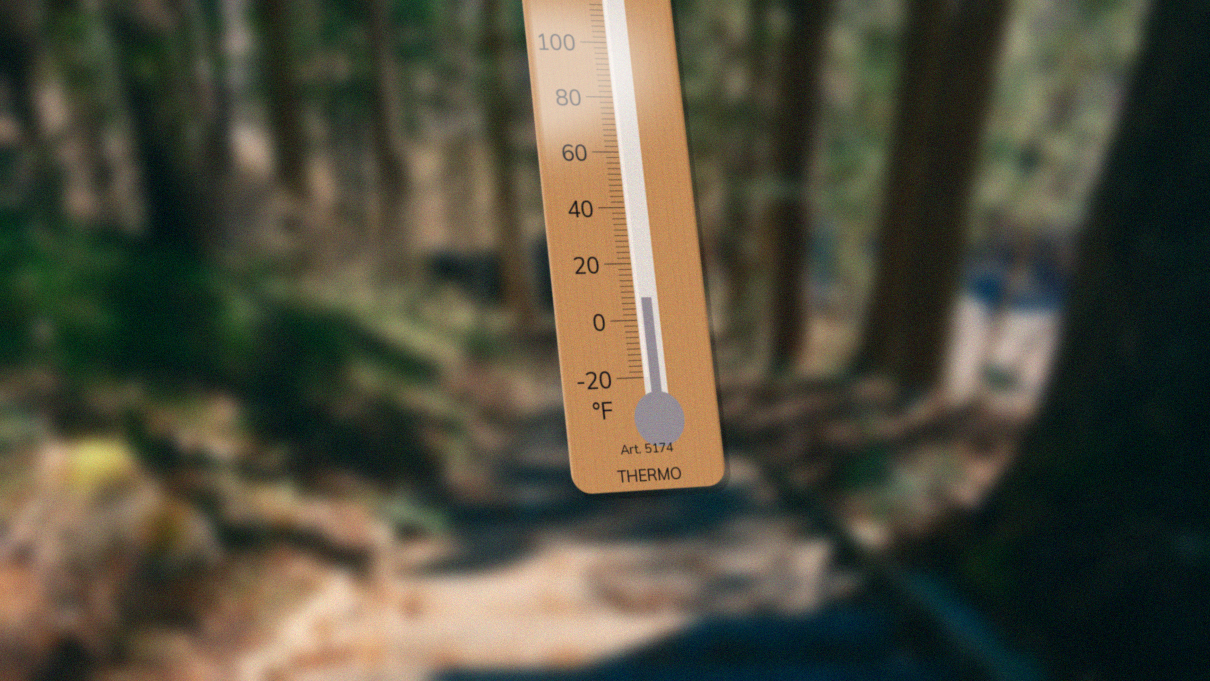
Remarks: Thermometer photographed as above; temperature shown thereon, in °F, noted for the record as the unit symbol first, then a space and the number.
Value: °F 8
